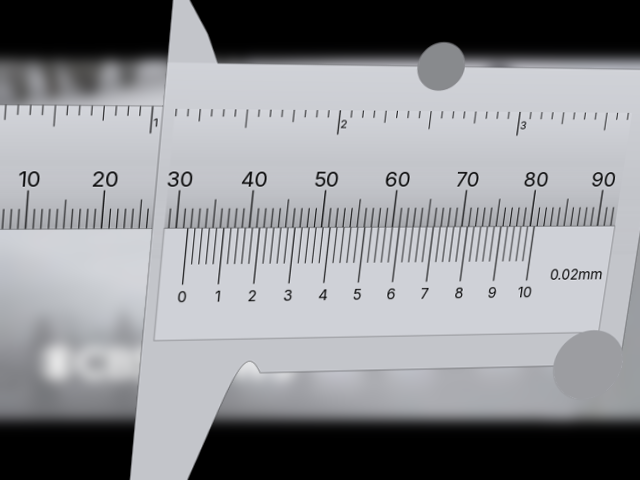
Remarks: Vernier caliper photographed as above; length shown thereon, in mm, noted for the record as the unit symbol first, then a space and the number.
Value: mm 31.6
